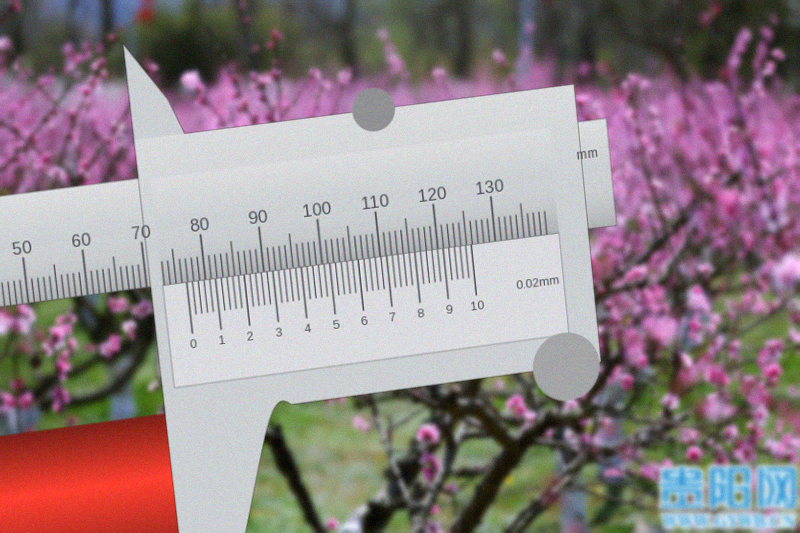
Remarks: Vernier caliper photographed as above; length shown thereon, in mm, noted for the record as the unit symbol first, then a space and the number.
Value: mm 76.8
